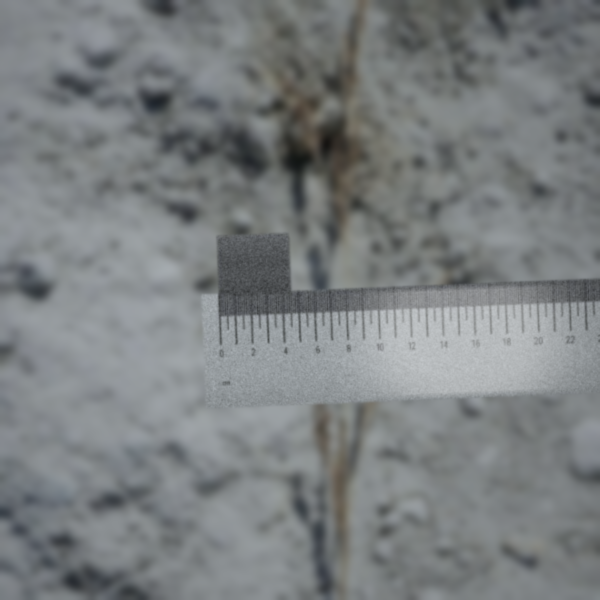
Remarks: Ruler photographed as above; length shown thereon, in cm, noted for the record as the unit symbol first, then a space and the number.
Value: cm 4.5
